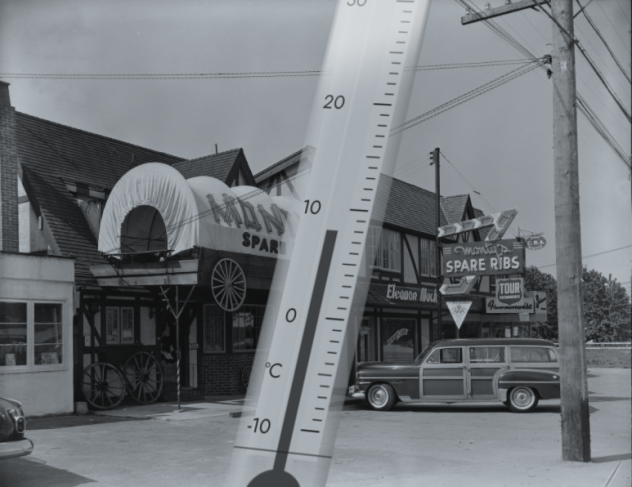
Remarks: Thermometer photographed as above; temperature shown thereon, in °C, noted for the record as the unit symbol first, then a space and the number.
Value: °C 8
